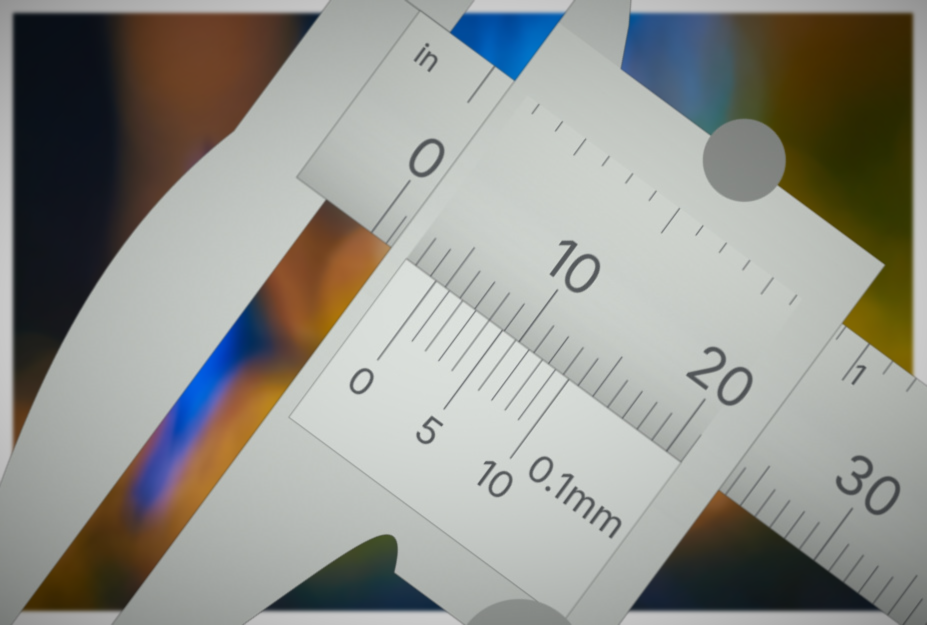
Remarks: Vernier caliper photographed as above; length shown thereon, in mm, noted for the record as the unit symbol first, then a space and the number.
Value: mm 4.4
